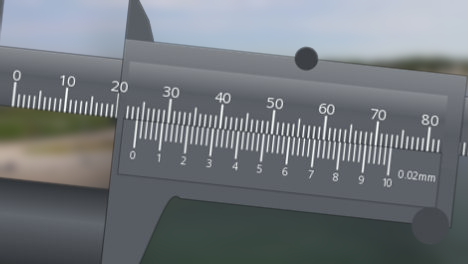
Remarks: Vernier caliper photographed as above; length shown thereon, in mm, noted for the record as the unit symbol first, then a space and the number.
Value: mm 24.0
